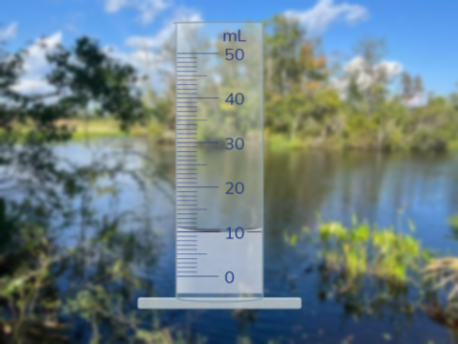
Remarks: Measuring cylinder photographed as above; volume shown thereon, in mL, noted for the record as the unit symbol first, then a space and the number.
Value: mL 10
